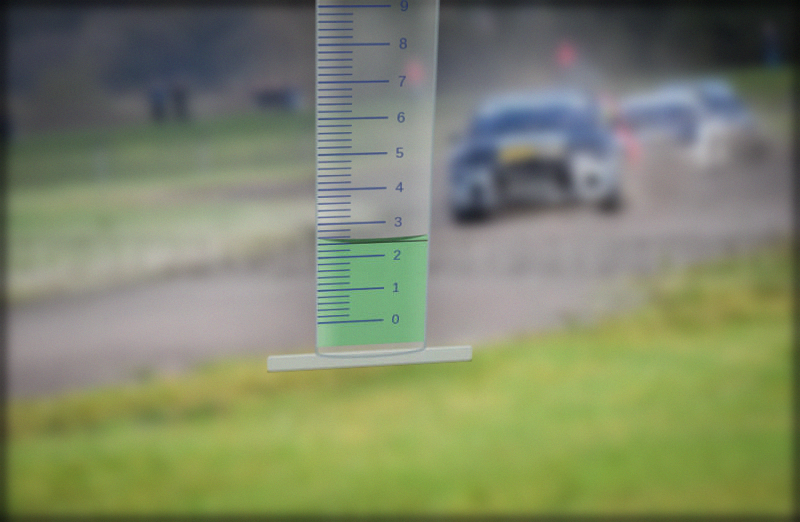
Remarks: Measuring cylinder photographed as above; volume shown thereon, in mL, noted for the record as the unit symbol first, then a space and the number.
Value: mL 2.4
